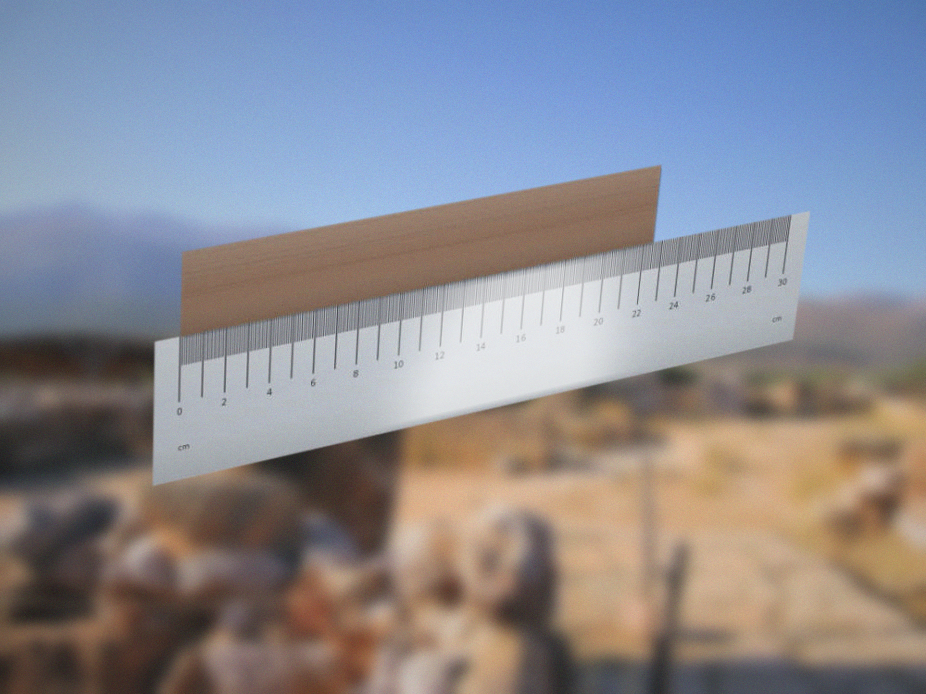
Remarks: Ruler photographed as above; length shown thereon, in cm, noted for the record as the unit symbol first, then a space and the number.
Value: cm 22.5
